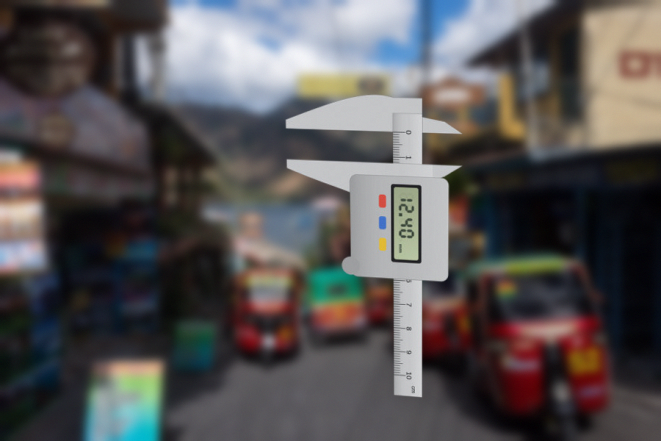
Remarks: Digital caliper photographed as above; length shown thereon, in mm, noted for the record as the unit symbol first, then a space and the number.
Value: mm 12.40
